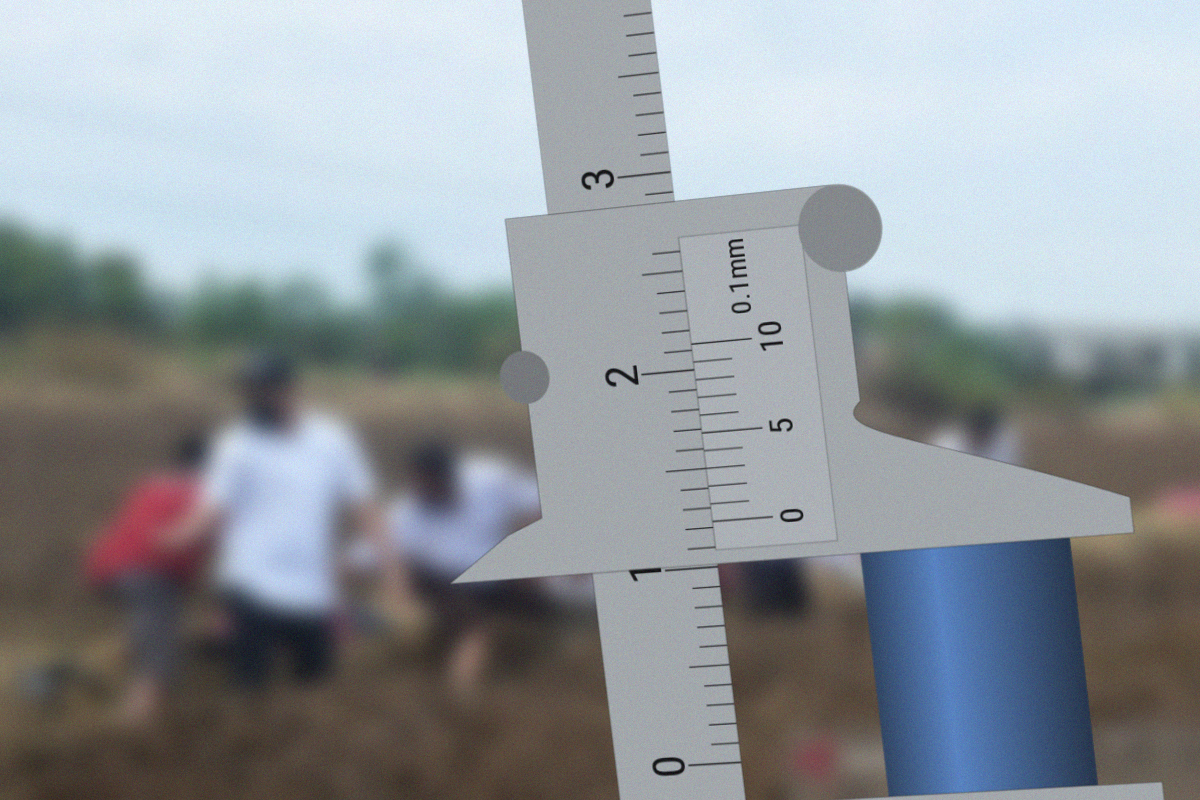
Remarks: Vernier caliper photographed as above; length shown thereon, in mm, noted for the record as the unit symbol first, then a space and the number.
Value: mm 12.3
